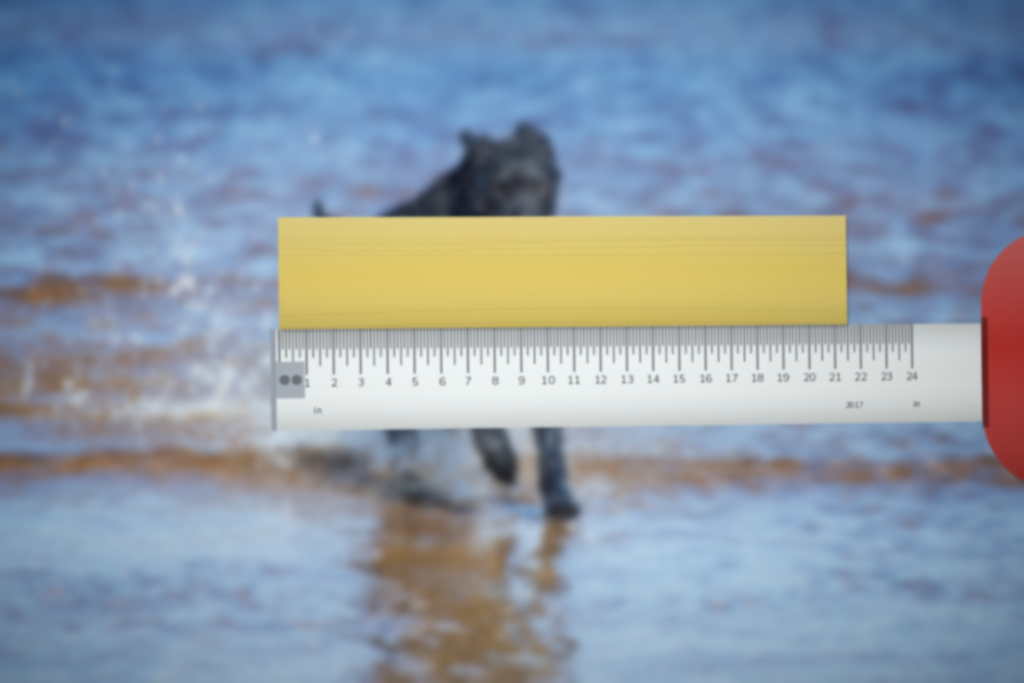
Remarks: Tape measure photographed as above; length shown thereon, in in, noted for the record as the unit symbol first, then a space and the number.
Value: in 21.5
